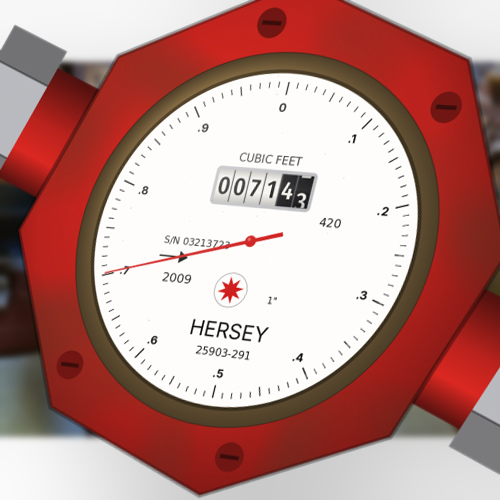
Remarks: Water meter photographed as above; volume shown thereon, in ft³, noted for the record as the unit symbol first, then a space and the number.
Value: ft³ 7142.70
